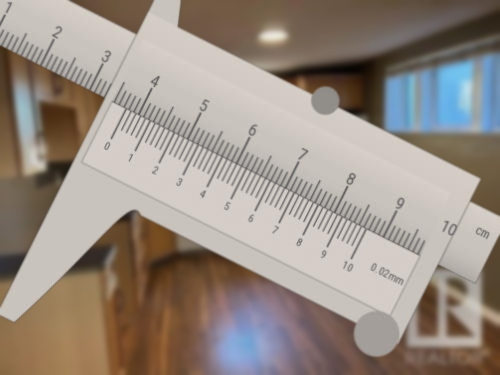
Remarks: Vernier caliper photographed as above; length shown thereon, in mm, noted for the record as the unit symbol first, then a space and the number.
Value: mm 37.5
